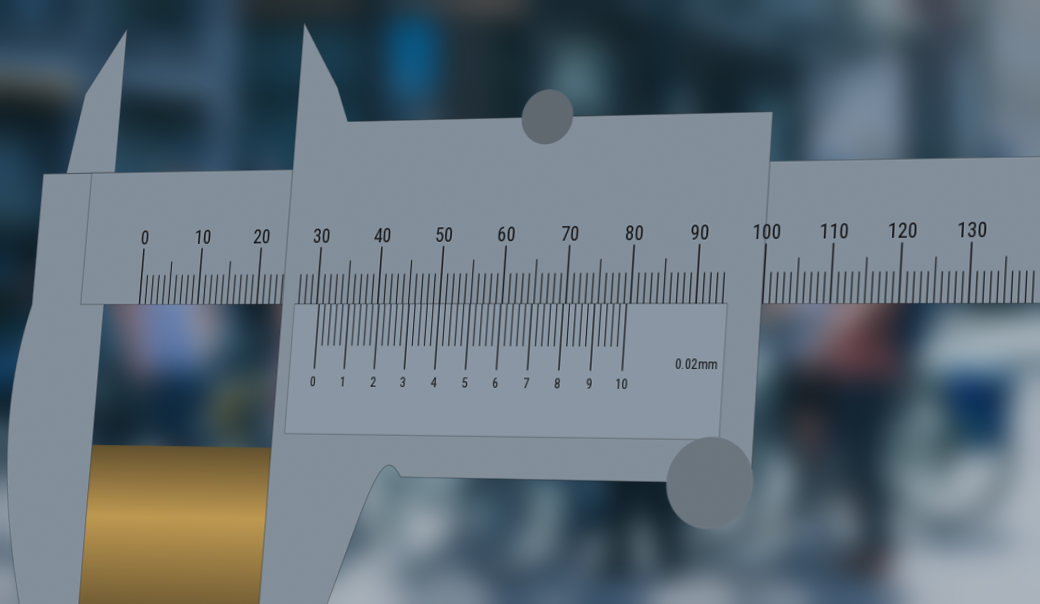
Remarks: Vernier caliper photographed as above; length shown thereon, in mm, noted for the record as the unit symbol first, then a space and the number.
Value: mm 30.4
